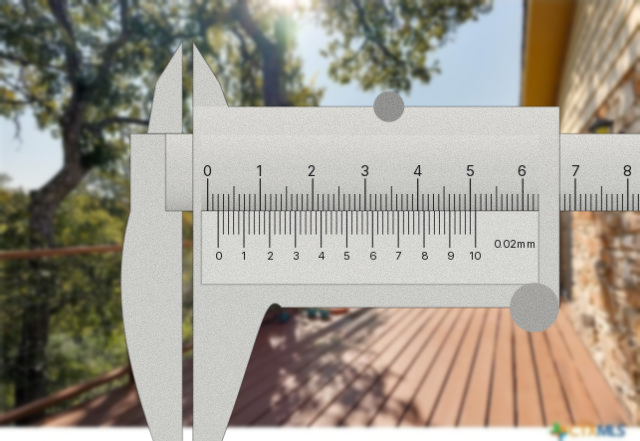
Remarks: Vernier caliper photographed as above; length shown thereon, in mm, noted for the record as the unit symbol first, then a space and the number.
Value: mm 2.0
